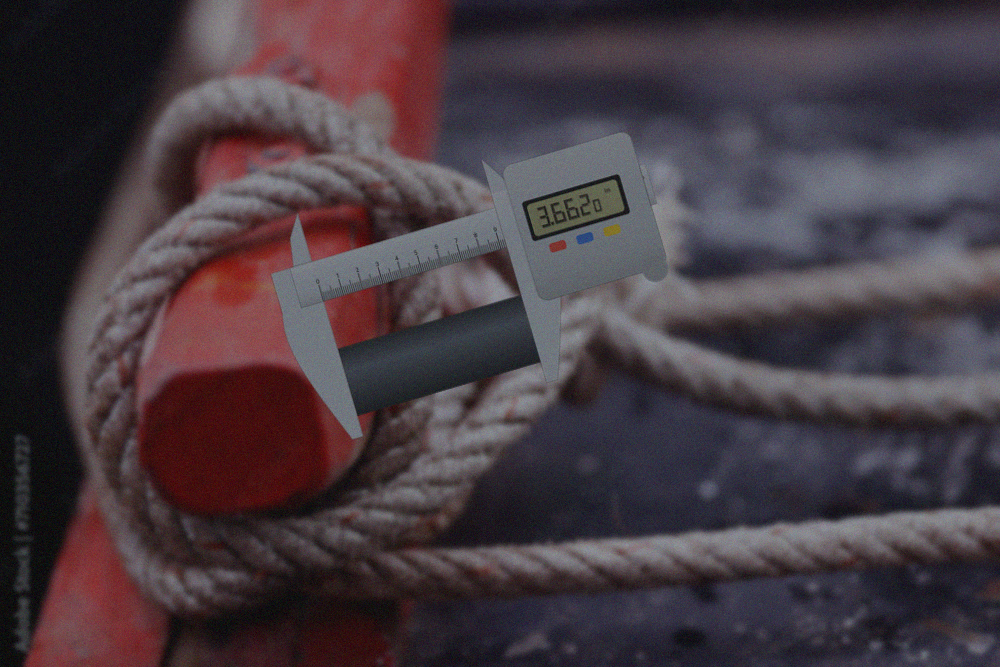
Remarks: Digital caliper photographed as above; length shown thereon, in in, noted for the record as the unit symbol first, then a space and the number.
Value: in 3.6620
